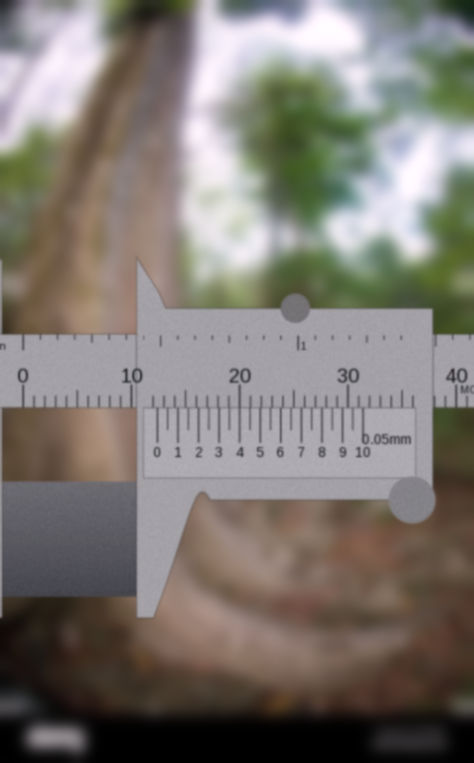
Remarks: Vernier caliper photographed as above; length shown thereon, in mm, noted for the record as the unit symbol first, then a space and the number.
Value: mm 12.4
